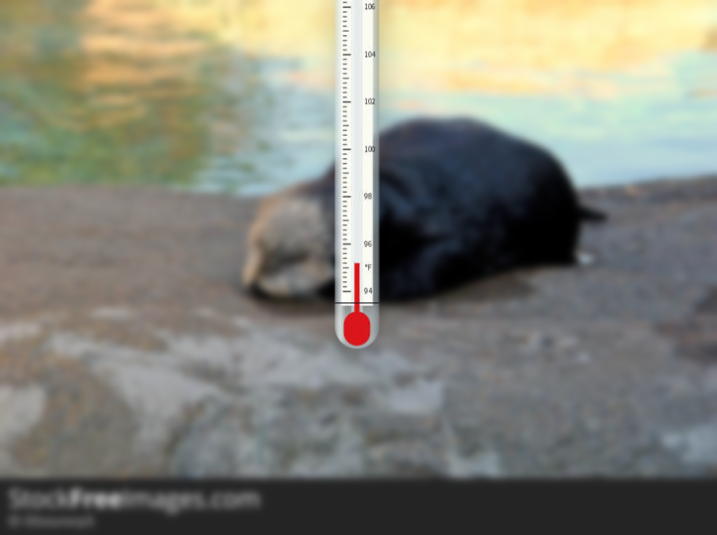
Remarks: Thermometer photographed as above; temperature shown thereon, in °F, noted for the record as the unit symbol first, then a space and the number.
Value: °F 95.2
